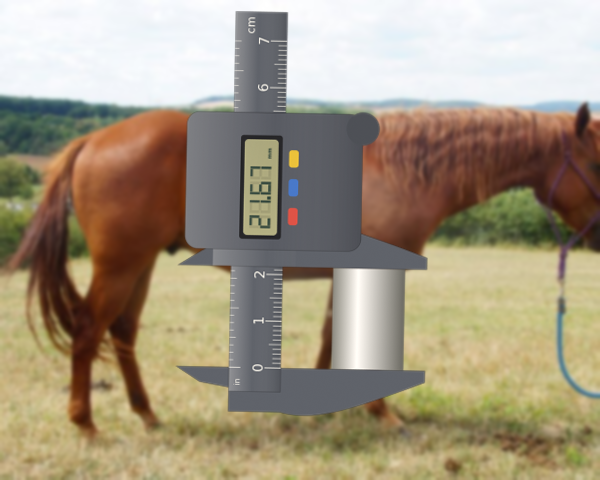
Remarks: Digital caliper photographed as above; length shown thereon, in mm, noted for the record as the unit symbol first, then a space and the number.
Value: mm 21.67
